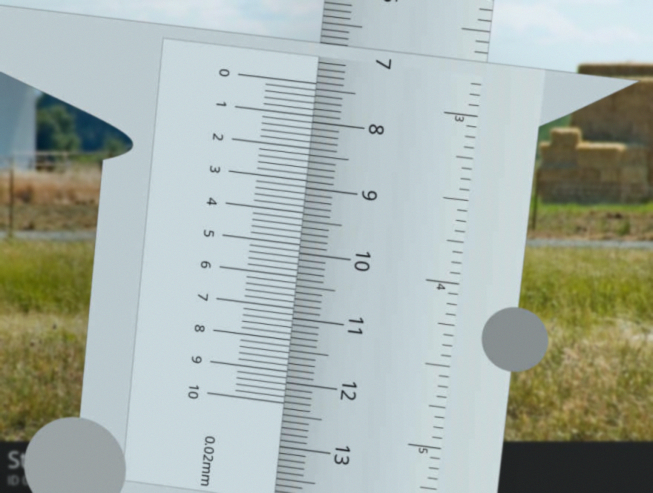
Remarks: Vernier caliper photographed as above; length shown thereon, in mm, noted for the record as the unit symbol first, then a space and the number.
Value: mm 74.2
